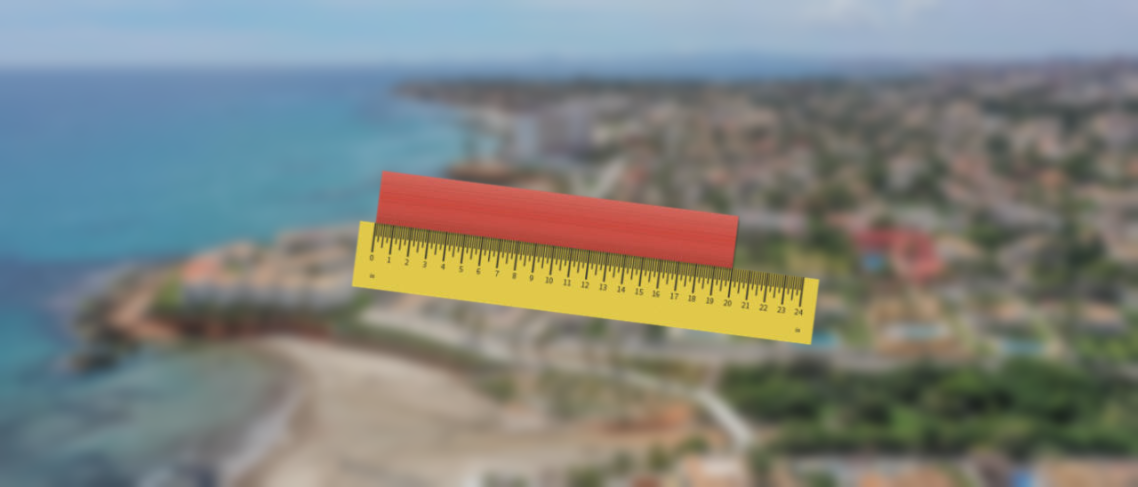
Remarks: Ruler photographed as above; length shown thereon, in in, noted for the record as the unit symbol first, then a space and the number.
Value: in 20
